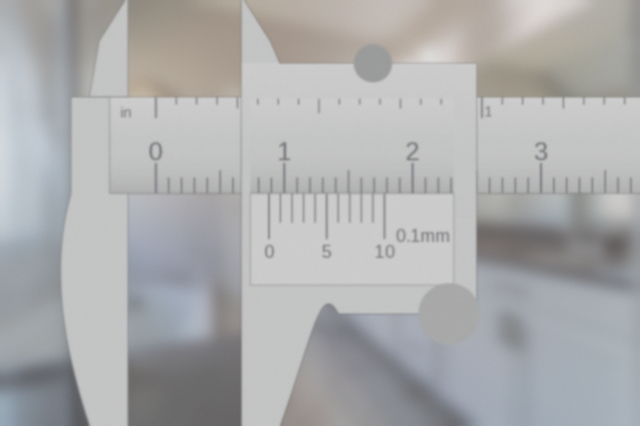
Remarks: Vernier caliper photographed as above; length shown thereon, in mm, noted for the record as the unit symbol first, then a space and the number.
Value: mm 8.8
